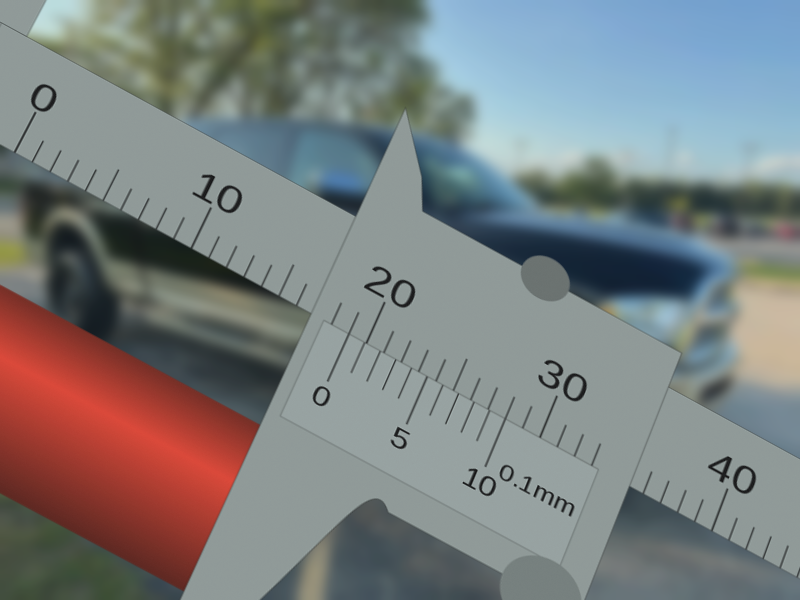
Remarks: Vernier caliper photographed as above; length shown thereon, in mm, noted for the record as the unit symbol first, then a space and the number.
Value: mm 19.0
